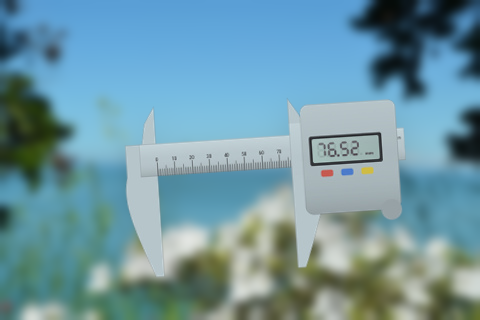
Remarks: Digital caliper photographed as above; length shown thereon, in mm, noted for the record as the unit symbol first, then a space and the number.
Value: mm 76.52
